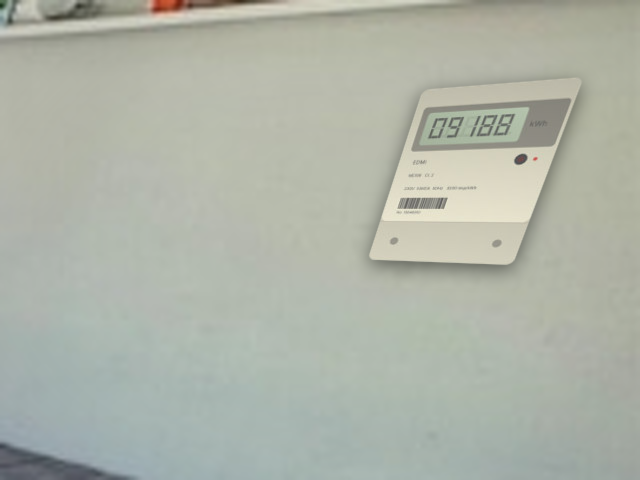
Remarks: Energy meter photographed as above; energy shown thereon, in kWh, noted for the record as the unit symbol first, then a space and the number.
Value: kWh 9188
